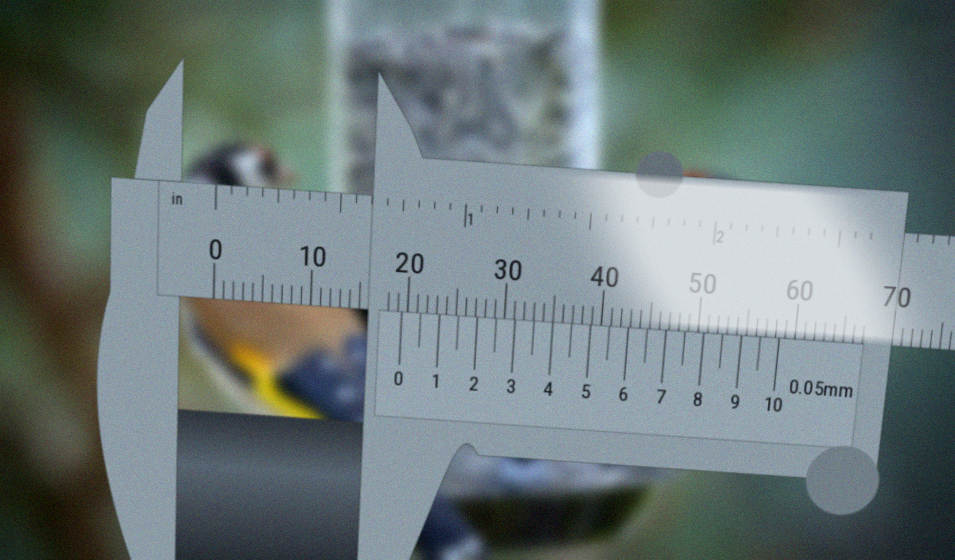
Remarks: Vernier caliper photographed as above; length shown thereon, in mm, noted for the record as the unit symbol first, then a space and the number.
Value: mm 19.4
